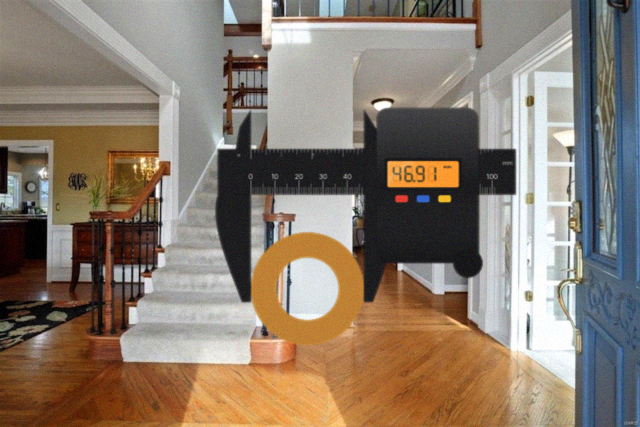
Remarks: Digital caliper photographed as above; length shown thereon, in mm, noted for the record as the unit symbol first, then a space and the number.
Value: mm 46.91
